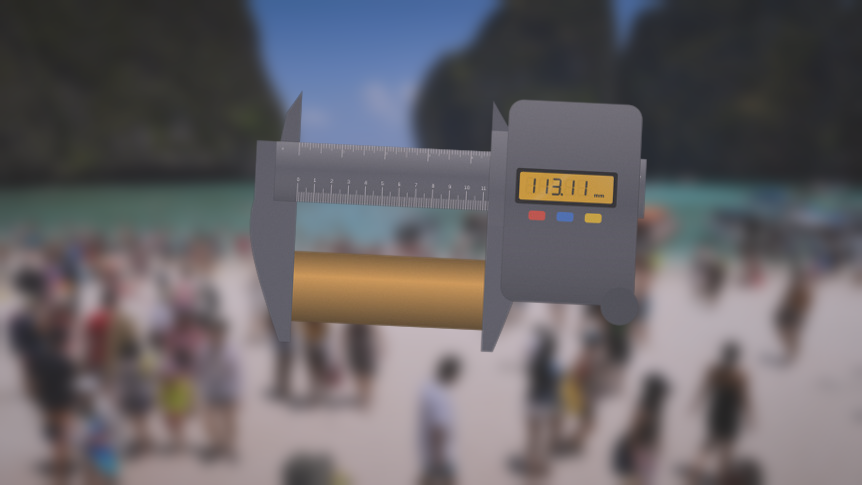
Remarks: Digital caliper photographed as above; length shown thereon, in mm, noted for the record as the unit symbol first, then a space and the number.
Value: mm 113.11
